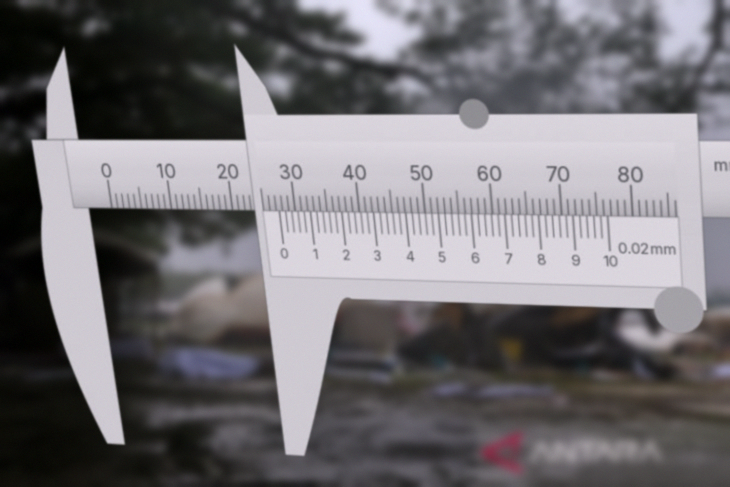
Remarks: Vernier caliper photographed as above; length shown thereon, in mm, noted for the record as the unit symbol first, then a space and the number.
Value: mm 27.5
